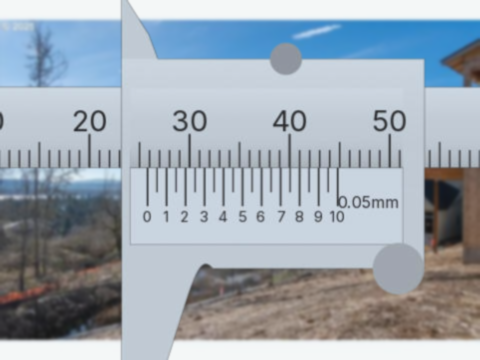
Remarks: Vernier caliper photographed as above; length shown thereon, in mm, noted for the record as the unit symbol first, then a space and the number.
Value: mm 25.8
